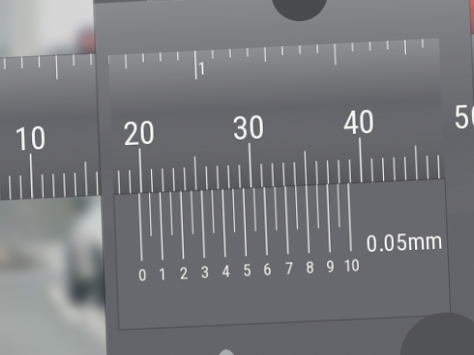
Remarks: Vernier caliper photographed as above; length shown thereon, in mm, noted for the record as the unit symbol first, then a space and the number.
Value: mm 19.8
